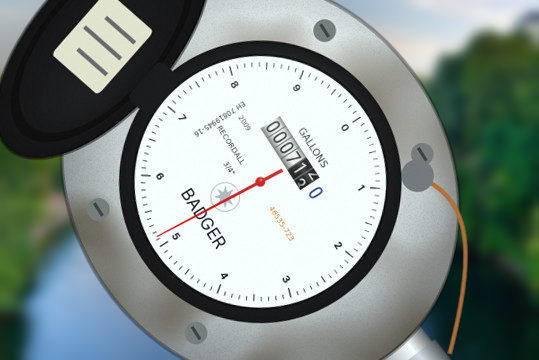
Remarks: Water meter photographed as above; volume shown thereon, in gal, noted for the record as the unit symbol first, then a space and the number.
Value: gal 7125.1
